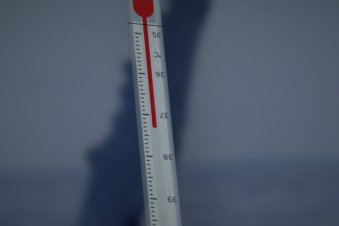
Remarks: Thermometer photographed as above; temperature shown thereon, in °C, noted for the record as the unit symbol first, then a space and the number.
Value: °C 37.3
